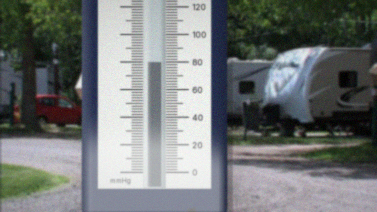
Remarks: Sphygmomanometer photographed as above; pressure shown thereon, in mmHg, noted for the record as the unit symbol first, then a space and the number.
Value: mmHg 80
